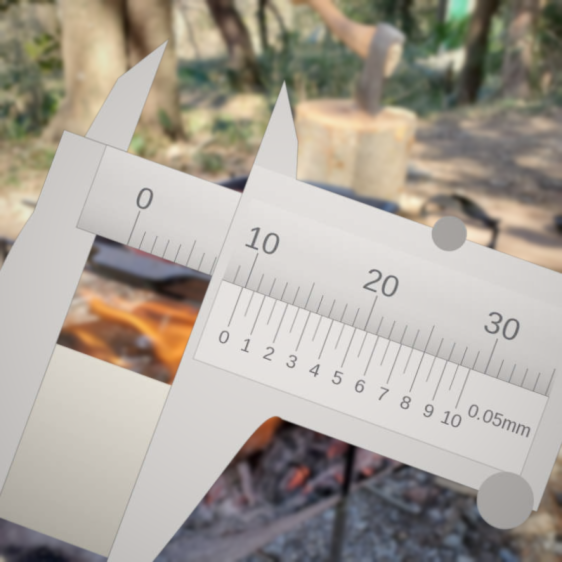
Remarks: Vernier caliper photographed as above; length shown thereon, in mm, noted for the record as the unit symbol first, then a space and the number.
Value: mm 9.8
